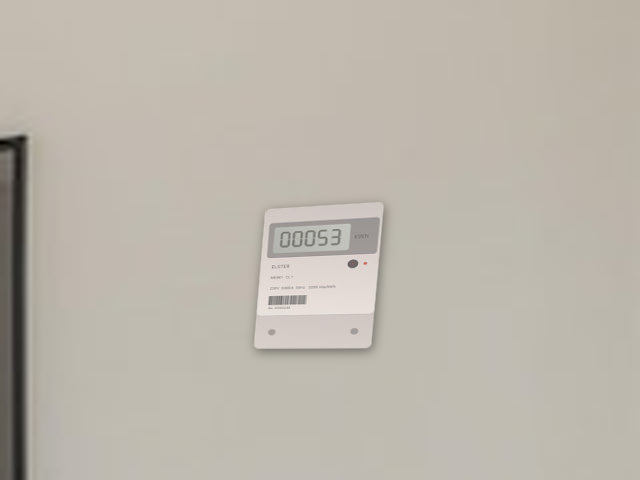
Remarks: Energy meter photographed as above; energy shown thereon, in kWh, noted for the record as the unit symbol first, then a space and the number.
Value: kWh 53
